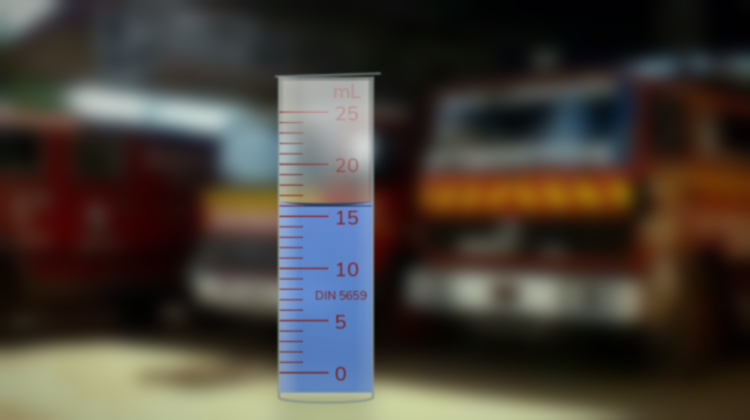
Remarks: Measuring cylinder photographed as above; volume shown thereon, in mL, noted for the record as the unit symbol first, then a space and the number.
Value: mL 16
